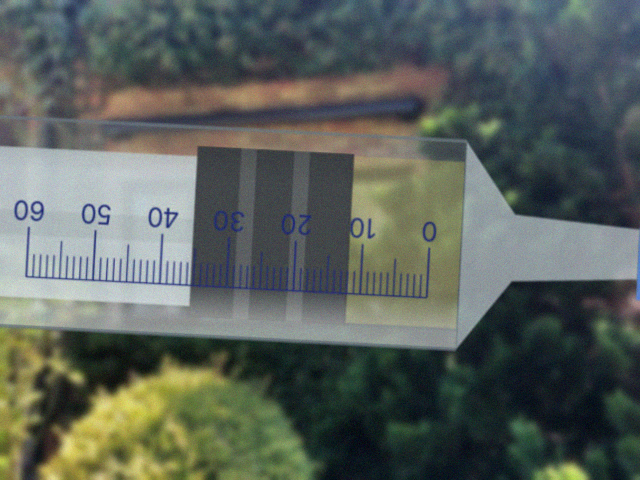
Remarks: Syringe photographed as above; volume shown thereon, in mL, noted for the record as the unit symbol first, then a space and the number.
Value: mL 12
